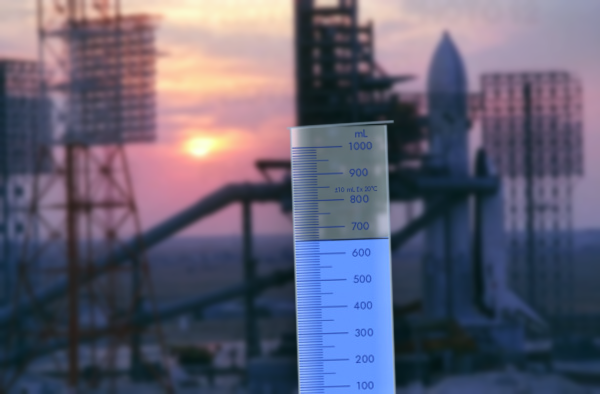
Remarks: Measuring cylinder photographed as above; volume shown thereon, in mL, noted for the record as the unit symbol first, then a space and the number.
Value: mL 650
